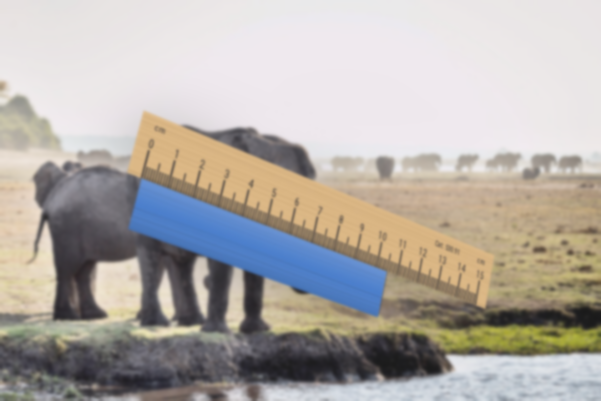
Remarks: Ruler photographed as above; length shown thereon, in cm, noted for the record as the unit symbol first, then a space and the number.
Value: cm 10.5
